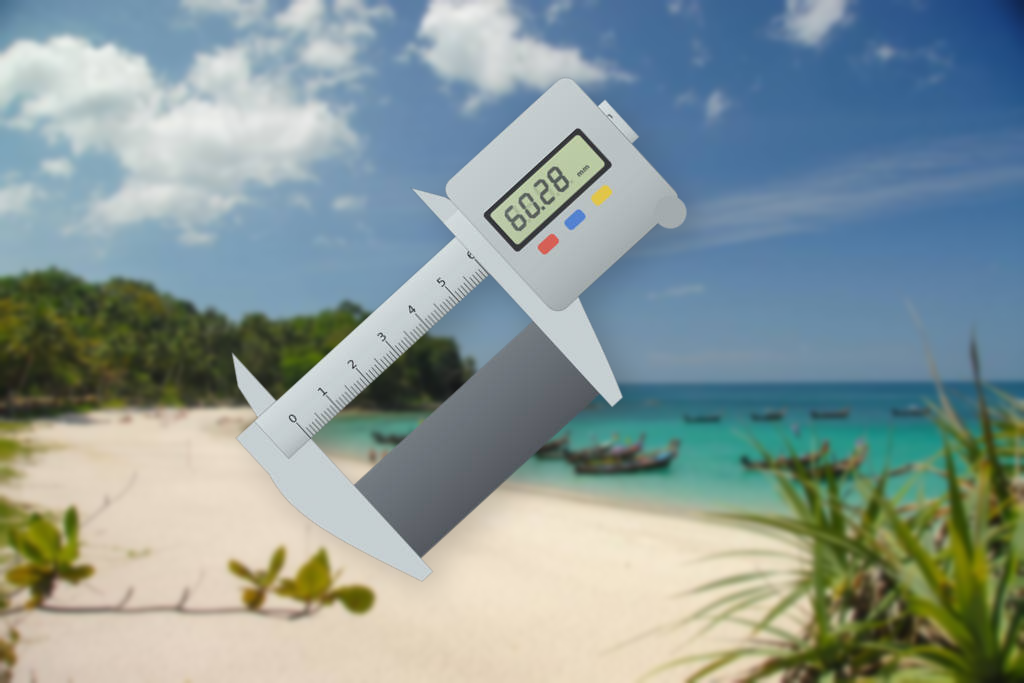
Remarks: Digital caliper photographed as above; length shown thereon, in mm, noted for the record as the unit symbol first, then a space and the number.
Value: mm 60.28
